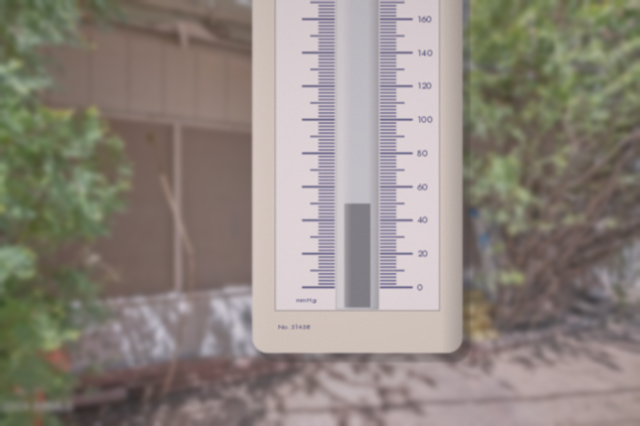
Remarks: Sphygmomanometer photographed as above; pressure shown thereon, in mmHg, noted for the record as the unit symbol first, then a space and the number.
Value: mmHg 50
